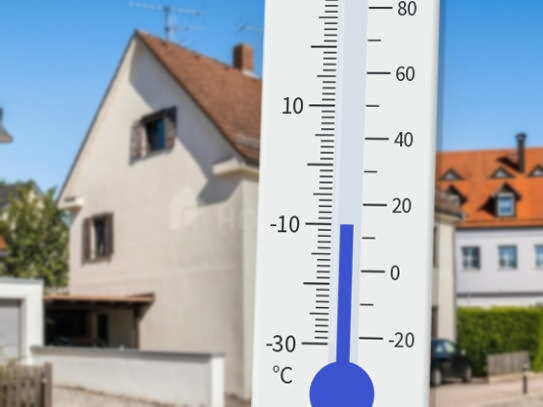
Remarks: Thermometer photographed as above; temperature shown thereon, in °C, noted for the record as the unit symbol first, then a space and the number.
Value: °C -10
